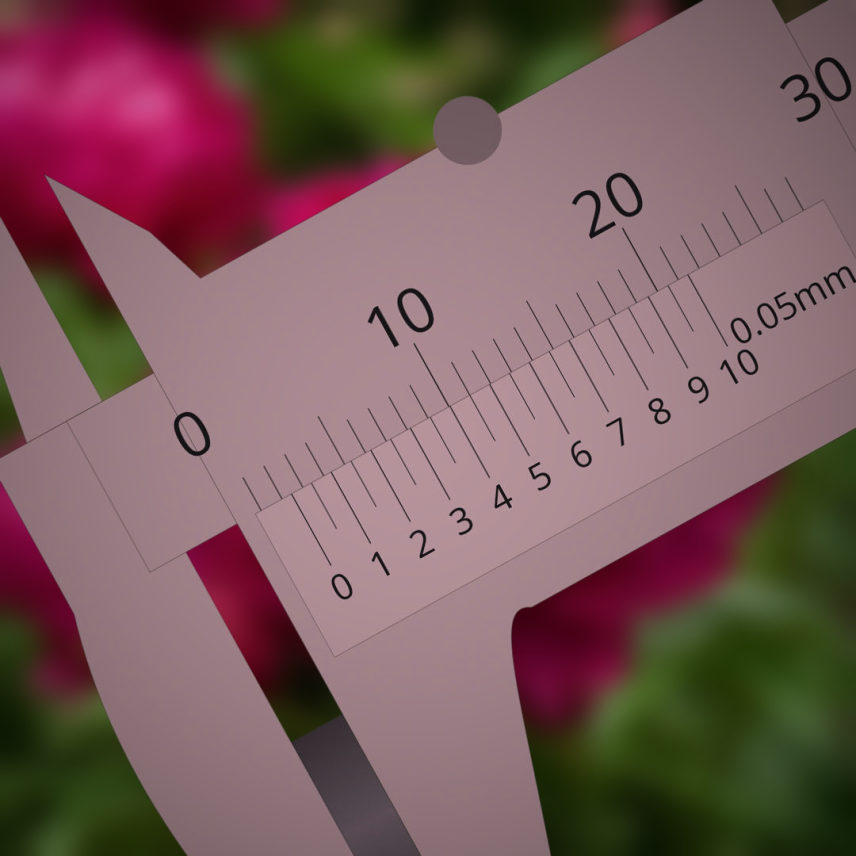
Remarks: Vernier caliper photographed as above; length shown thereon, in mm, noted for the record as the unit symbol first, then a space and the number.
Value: mm 2.45
